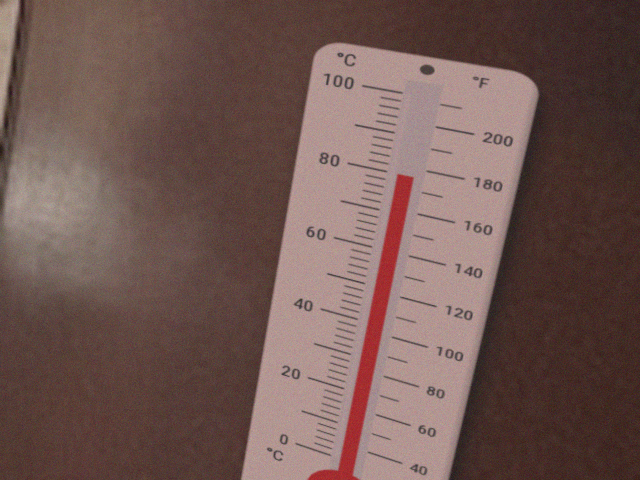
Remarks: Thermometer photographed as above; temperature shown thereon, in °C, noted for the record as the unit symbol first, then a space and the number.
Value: °C 80
